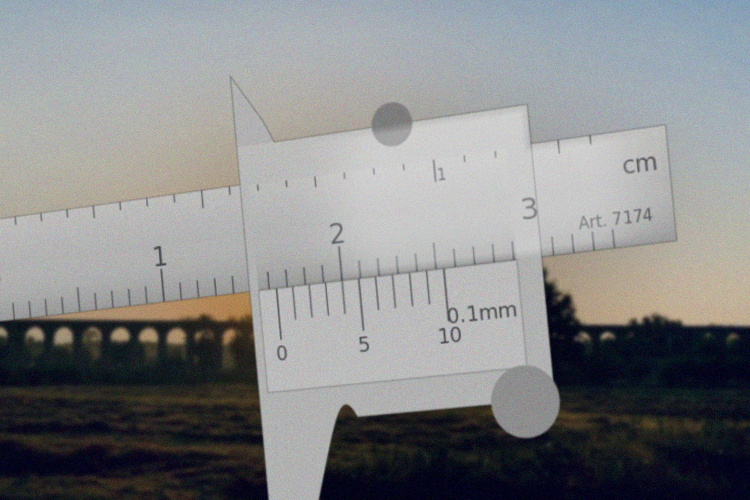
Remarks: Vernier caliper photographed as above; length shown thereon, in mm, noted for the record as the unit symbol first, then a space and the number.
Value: mm 16.4
